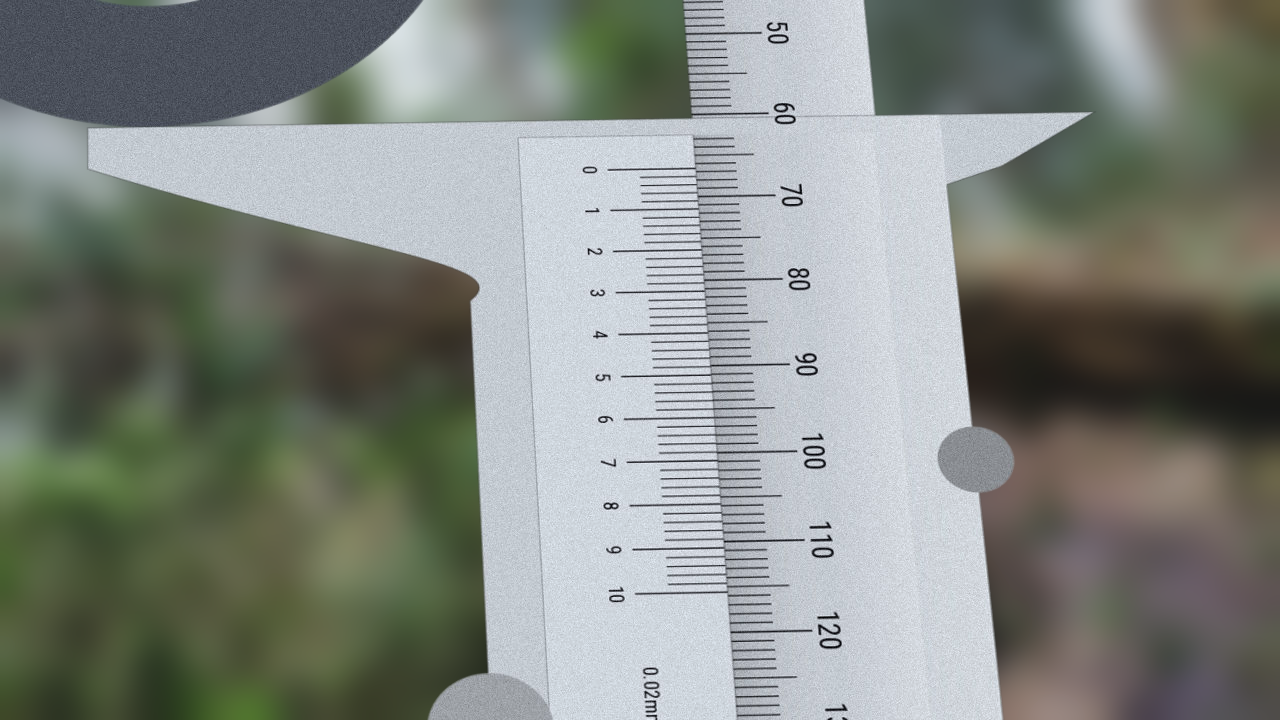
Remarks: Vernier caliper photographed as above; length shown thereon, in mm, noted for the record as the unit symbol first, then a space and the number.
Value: mm 66.6
